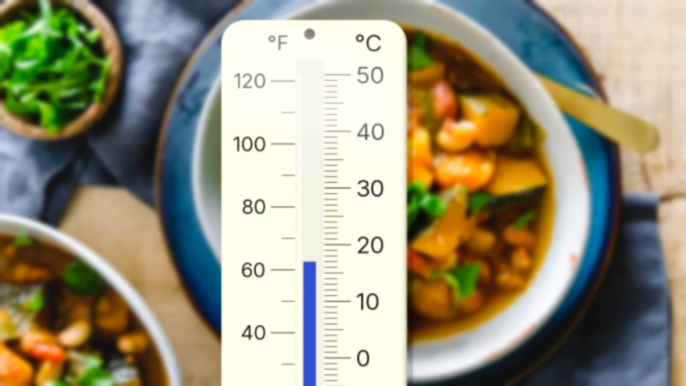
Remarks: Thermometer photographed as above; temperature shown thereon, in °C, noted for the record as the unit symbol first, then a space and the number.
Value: °C 17
